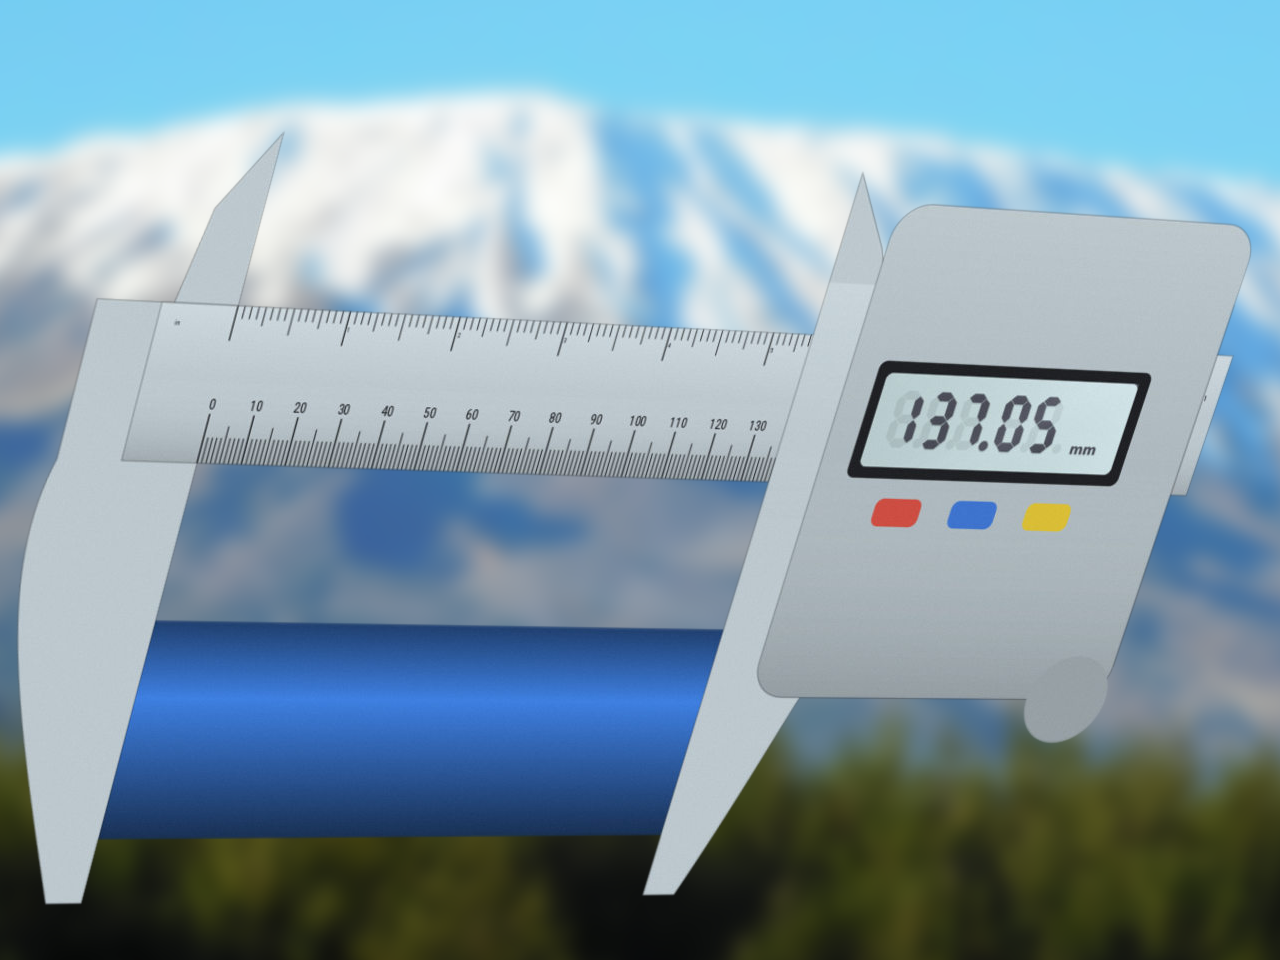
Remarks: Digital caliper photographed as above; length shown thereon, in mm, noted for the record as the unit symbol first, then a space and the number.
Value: mm 137.05
